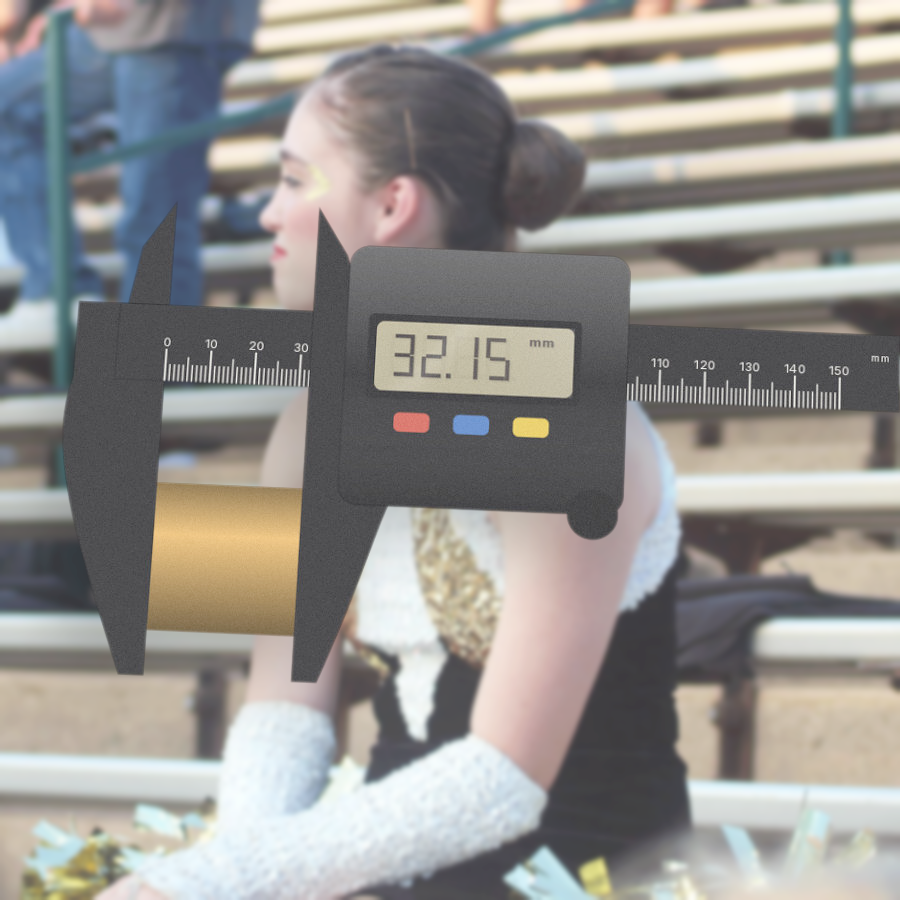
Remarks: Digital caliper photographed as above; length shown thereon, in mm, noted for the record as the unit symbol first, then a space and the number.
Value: mm 32.15
